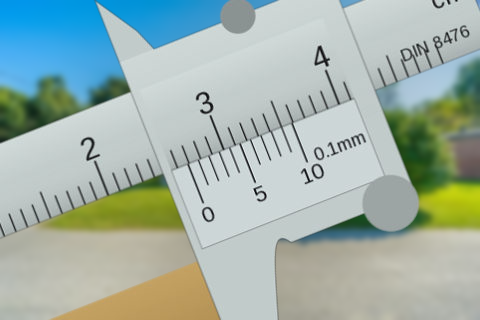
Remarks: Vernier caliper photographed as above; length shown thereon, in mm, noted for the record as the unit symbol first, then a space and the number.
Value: mm 26.9
